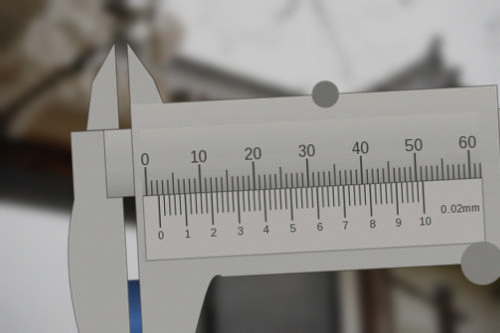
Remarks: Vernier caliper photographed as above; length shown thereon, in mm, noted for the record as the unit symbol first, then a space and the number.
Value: mm 2.2
